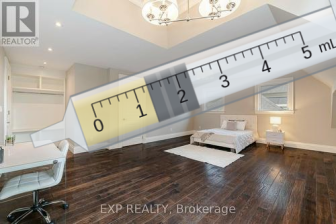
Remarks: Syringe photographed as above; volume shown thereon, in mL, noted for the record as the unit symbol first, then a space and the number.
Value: mL 1.3
